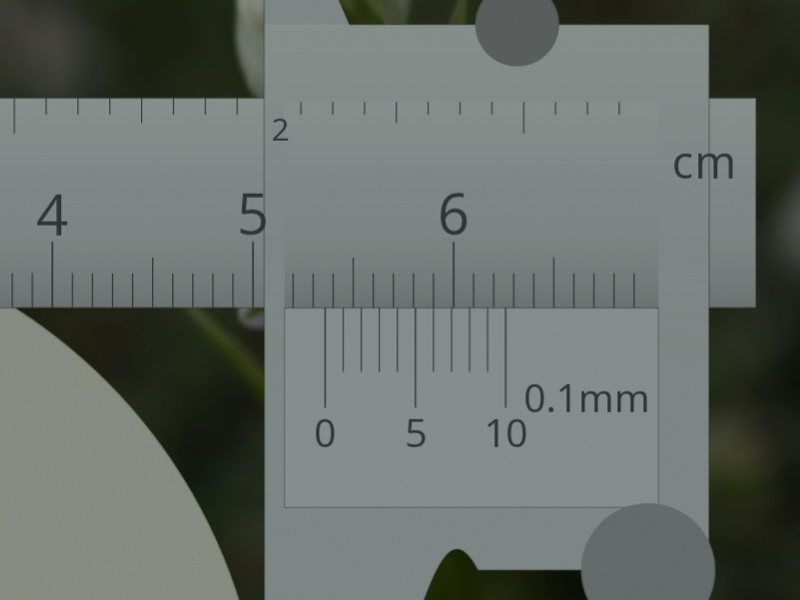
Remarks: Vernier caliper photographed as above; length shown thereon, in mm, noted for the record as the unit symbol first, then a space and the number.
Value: mm 53.6
